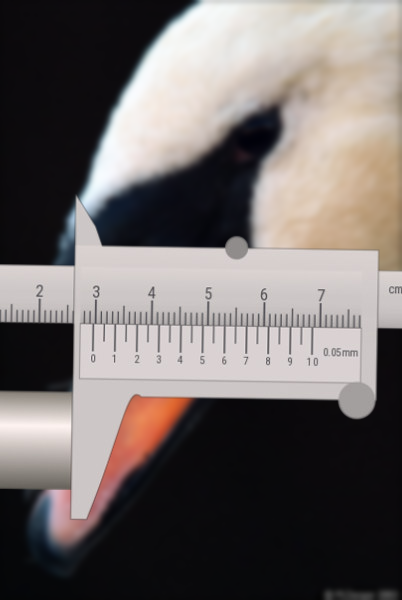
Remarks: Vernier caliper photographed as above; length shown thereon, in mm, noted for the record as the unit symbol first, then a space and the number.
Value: mm 29.6
